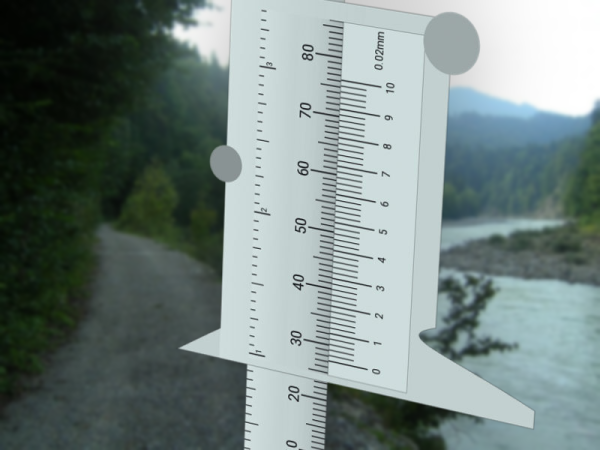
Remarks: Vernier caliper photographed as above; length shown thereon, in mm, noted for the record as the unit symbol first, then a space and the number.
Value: mm 27.2
